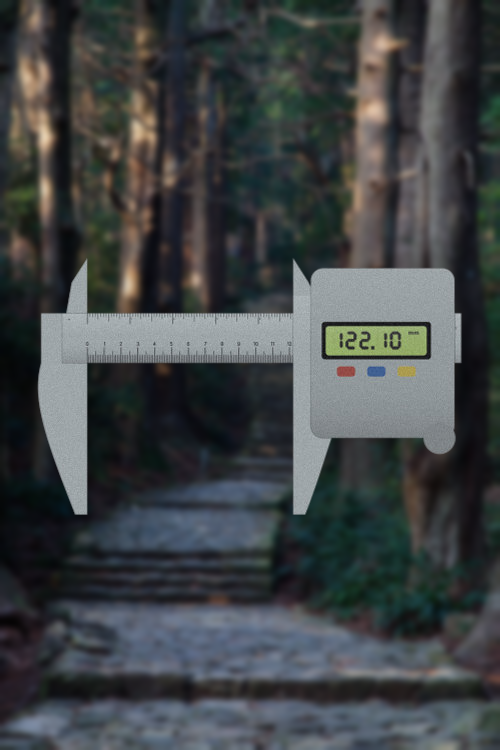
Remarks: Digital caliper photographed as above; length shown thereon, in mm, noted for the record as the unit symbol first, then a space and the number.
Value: mm 122.10
